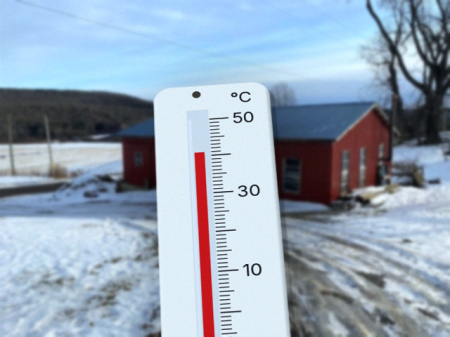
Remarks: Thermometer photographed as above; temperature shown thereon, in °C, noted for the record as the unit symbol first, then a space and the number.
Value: °C 41
